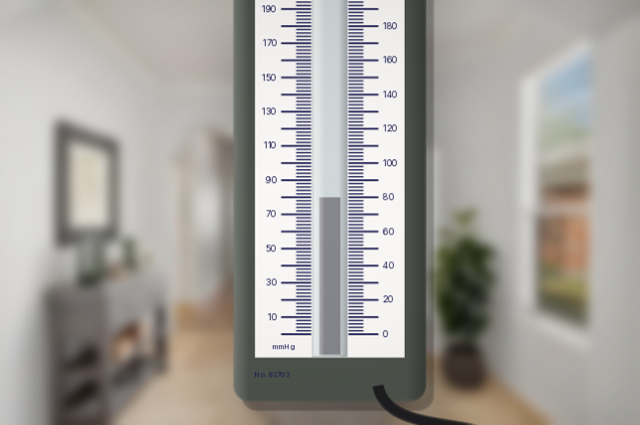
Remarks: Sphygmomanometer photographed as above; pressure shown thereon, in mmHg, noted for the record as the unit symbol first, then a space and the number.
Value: mmHg 80
